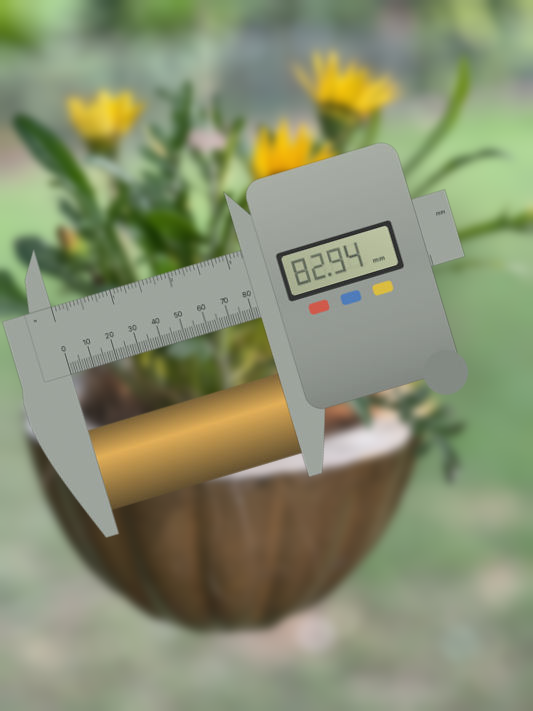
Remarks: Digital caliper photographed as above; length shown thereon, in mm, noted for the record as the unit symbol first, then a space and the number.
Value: mm 82.94
